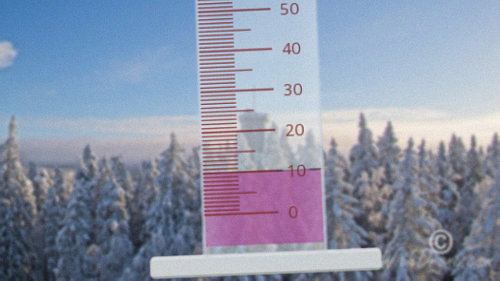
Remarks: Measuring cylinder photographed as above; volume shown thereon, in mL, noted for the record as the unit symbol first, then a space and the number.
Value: mL 10
